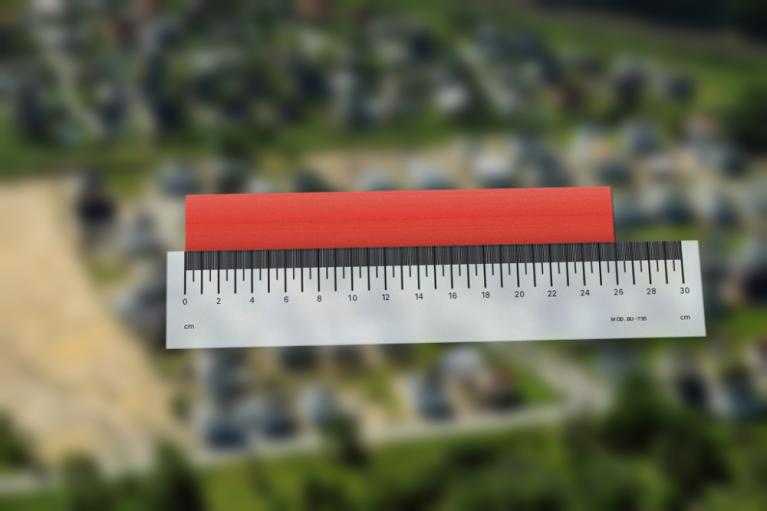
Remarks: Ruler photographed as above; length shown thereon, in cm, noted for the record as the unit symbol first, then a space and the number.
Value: cm 26
